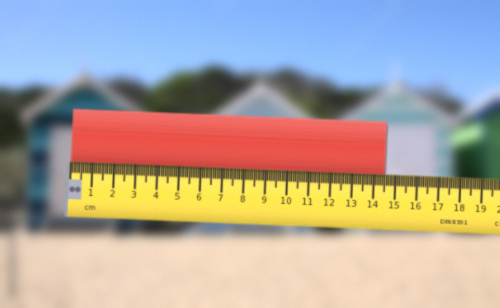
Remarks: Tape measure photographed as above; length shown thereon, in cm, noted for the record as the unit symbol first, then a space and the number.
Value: cm 14.5
